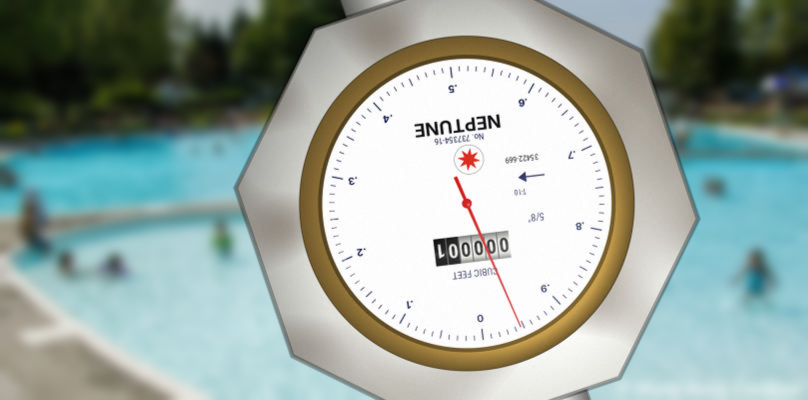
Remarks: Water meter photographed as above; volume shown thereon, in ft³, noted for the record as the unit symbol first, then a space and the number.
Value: ft³ 0.95
